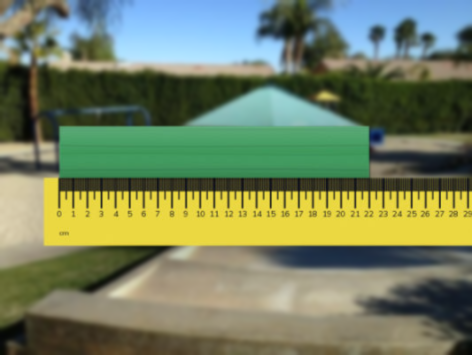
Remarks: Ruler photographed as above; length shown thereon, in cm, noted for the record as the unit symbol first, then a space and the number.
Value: cm 22
